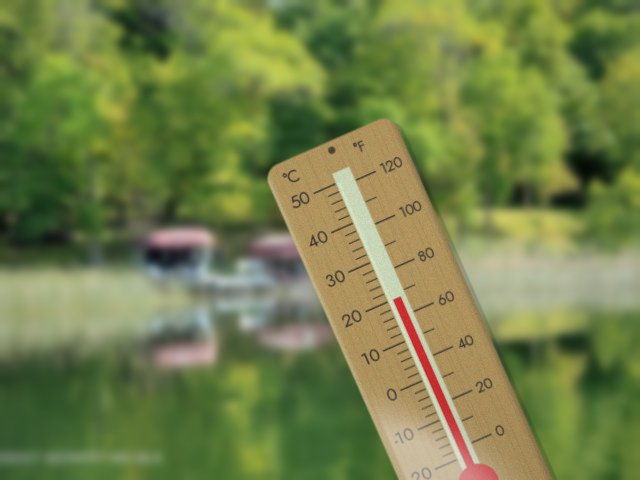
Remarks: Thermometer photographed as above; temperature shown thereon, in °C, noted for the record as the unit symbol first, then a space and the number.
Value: °C 20
